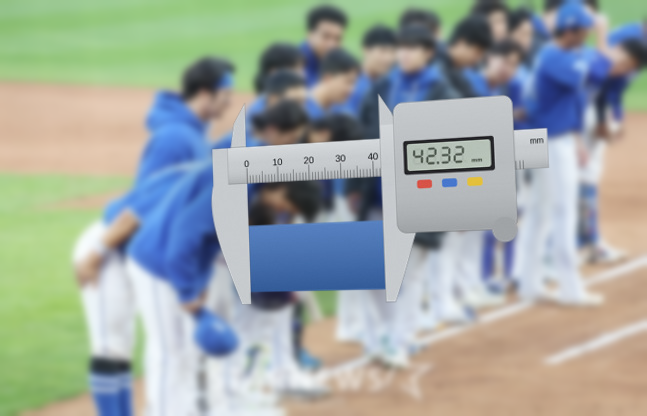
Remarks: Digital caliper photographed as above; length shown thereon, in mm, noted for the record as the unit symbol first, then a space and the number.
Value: mm 42.32
